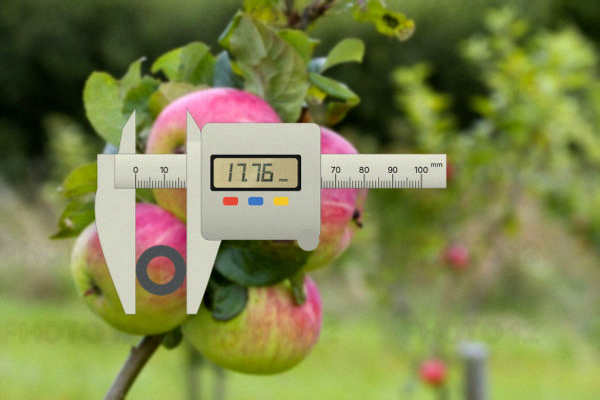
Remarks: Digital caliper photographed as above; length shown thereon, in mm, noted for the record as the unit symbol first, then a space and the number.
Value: mm 17.76
